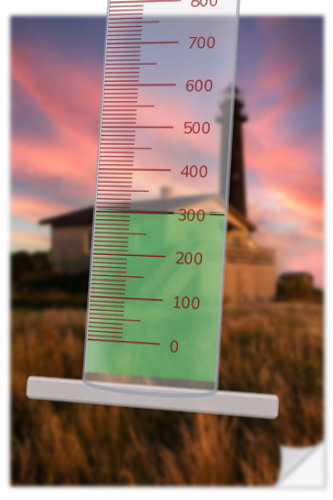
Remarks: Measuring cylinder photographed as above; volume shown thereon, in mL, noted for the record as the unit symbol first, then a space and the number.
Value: mL 300
